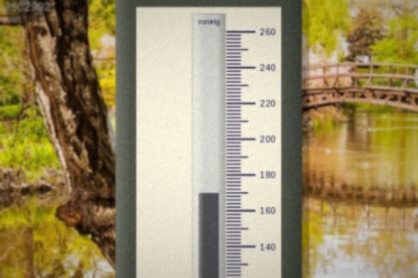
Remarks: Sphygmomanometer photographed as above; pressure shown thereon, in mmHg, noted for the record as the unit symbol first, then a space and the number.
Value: mmHg 170
